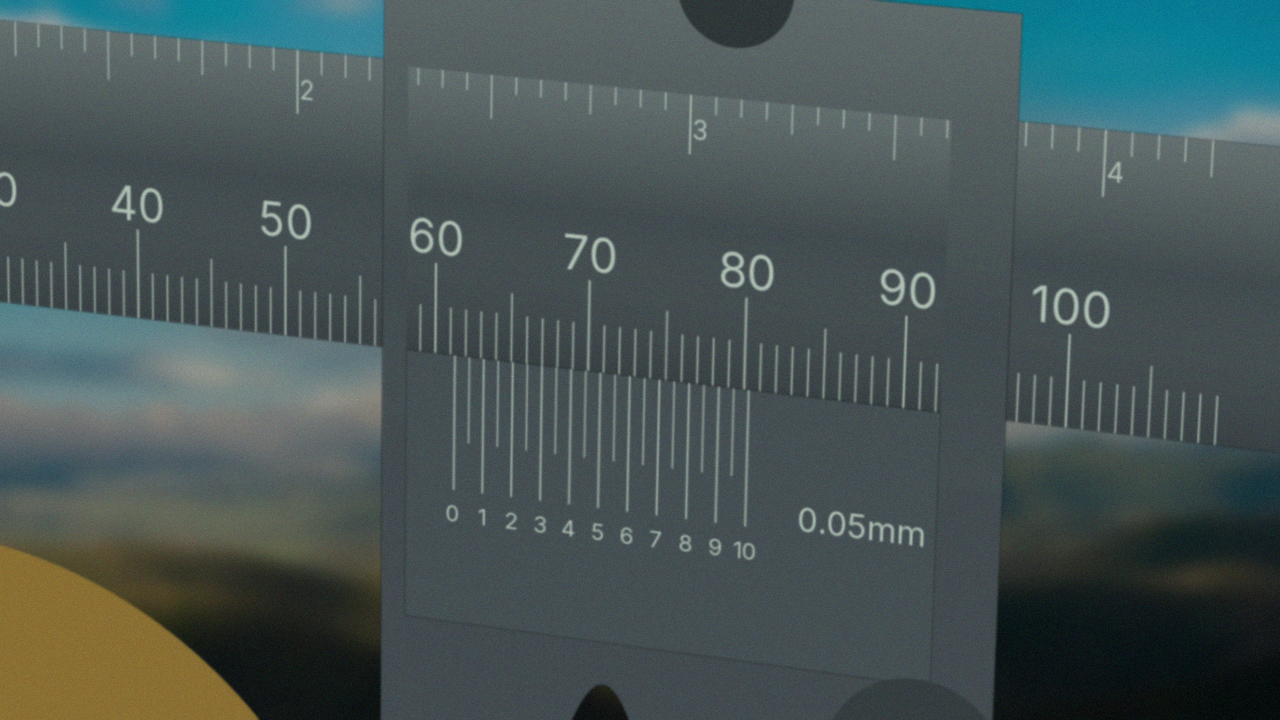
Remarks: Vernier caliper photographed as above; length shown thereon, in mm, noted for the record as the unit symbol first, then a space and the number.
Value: mm 61.3
